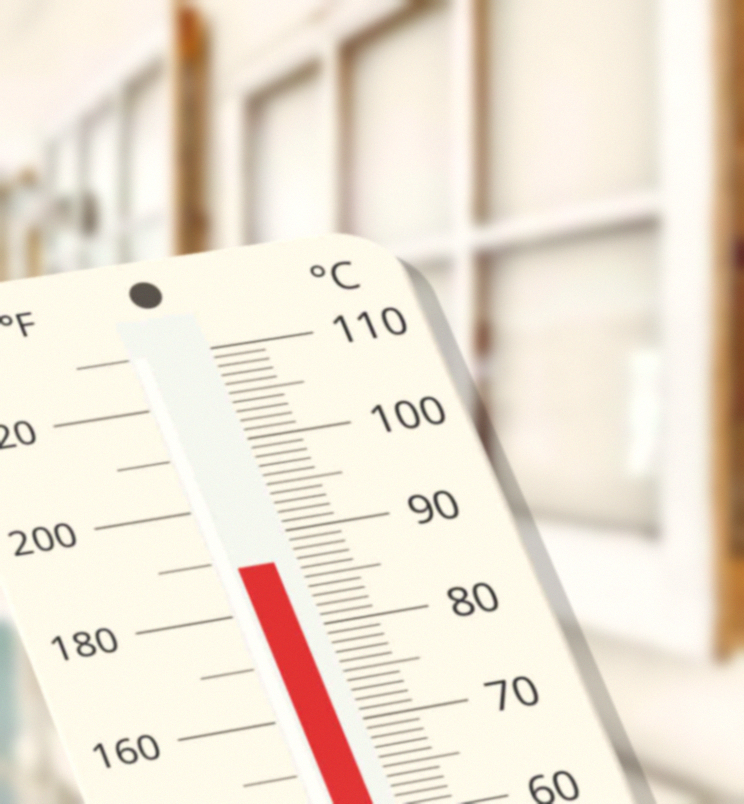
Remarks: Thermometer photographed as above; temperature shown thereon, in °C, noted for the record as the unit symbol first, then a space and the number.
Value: °C 87
